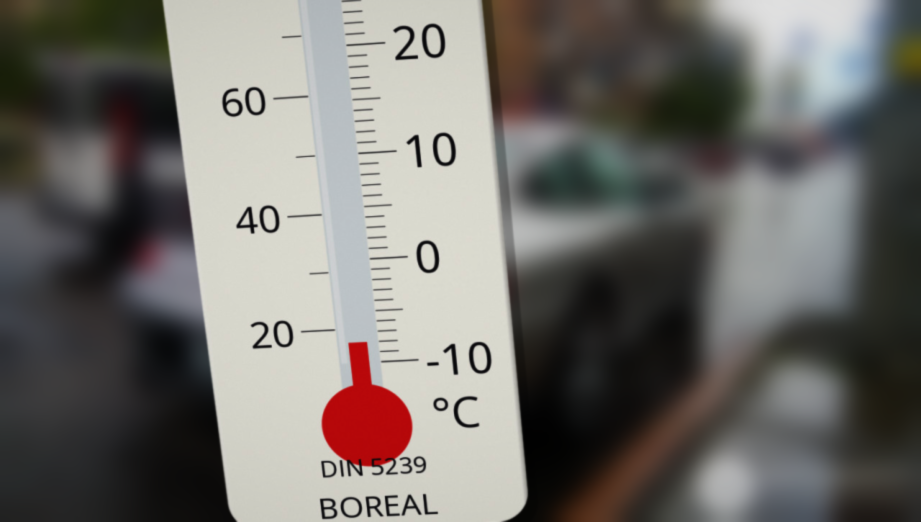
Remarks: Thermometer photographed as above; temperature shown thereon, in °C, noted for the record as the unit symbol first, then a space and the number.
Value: °C -8
